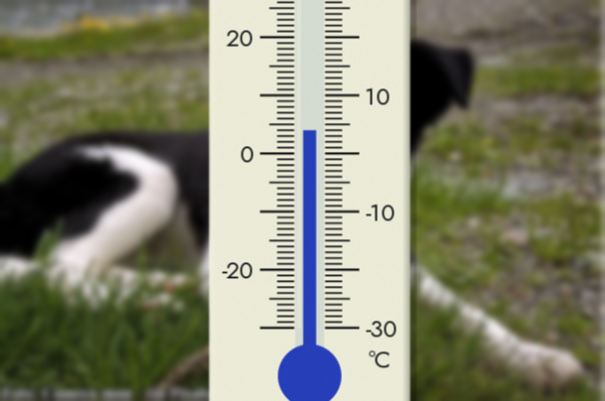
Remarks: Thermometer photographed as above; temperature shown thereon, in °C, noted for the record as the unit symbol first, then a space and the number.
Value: °C 4
